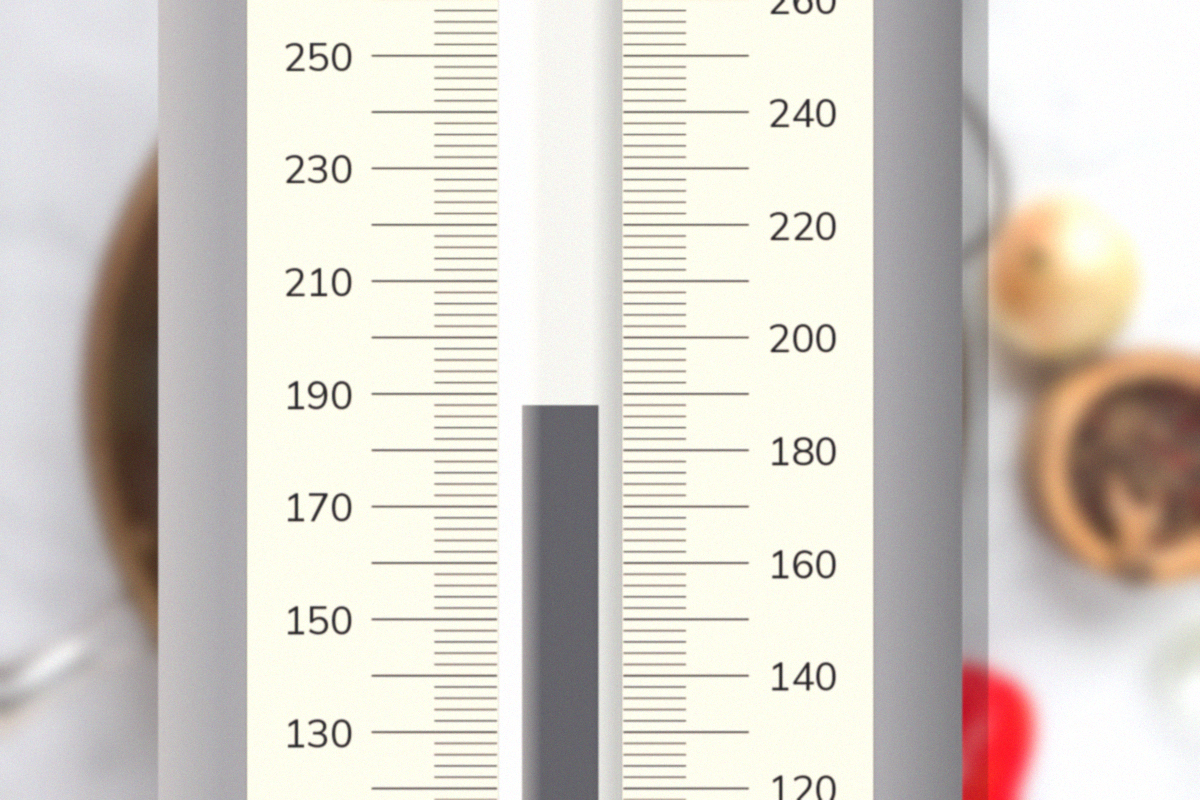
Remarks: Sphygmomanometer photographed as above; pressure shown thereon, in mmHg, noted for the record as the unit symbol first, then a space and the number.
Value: mmHg 188
